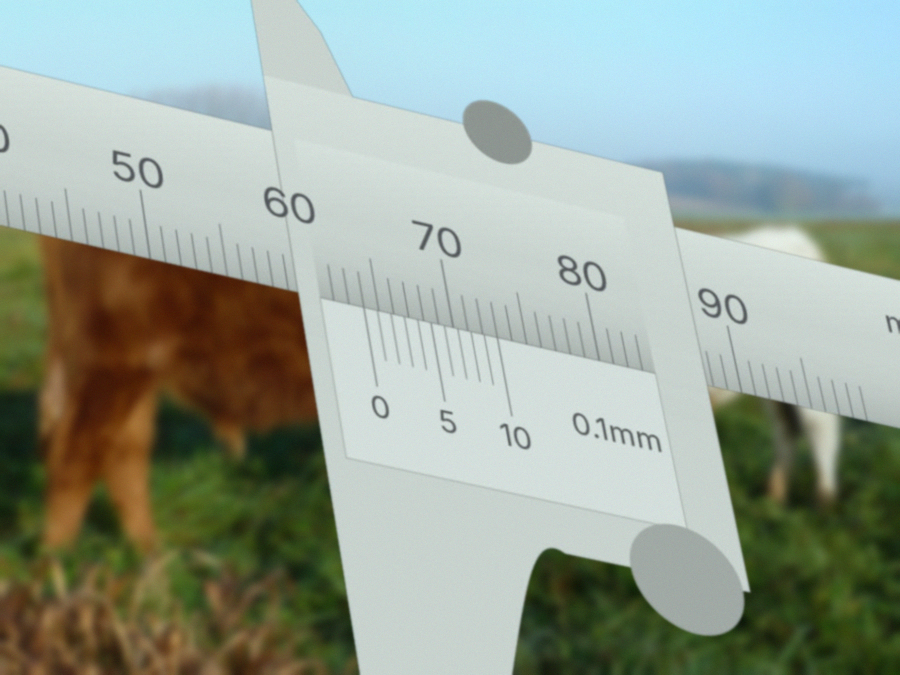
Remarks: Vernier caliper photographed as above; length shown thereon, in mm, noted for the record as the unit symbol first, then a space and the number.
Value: mm 64.0
